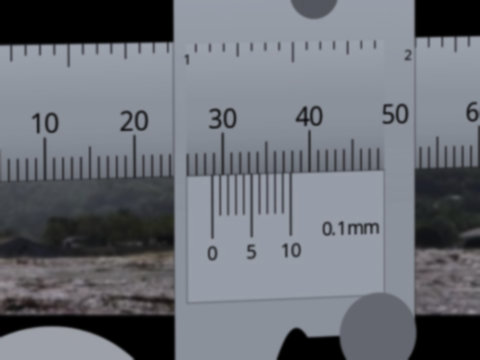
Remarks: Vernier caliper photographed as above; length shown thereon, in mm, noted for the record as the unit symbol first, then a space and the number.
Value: mm 28.8
